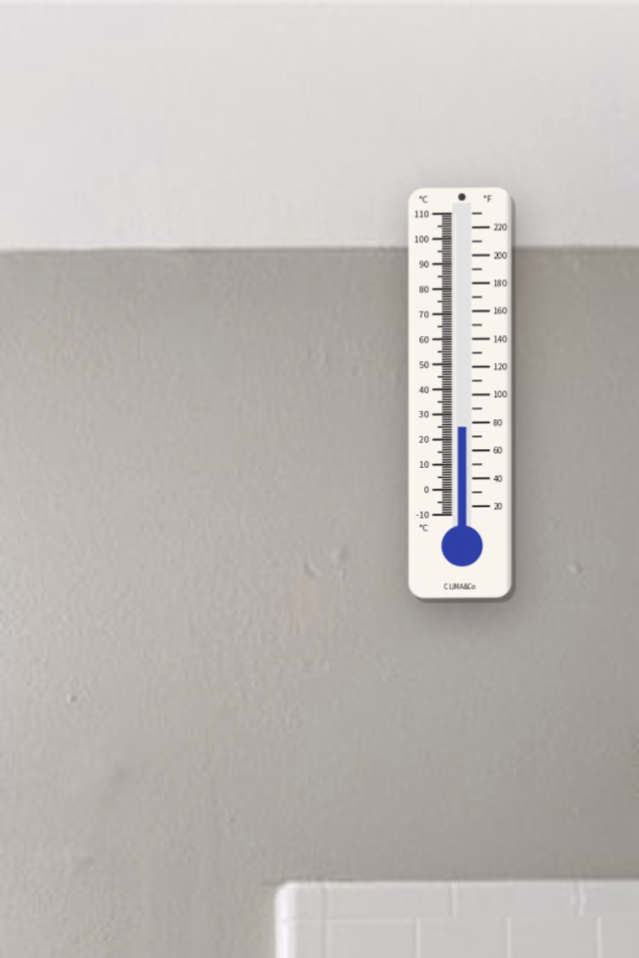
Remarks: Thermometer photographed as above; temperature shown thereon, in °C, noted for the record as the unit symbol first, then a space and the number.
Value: °C 25
